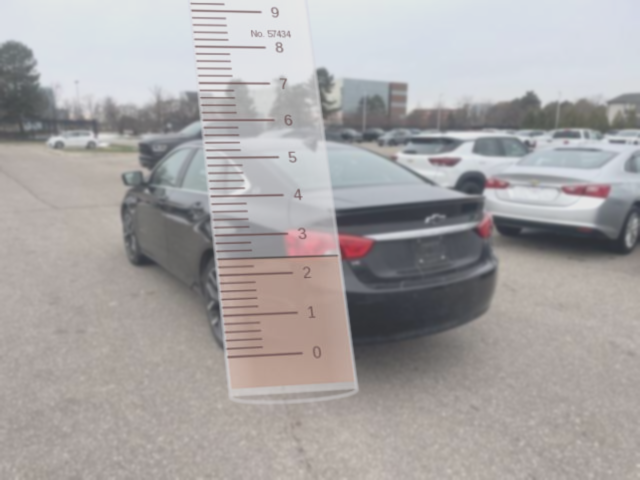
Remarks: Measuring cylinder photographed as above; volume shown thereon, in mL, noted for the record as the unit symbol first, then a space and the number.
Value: mL 2.4
